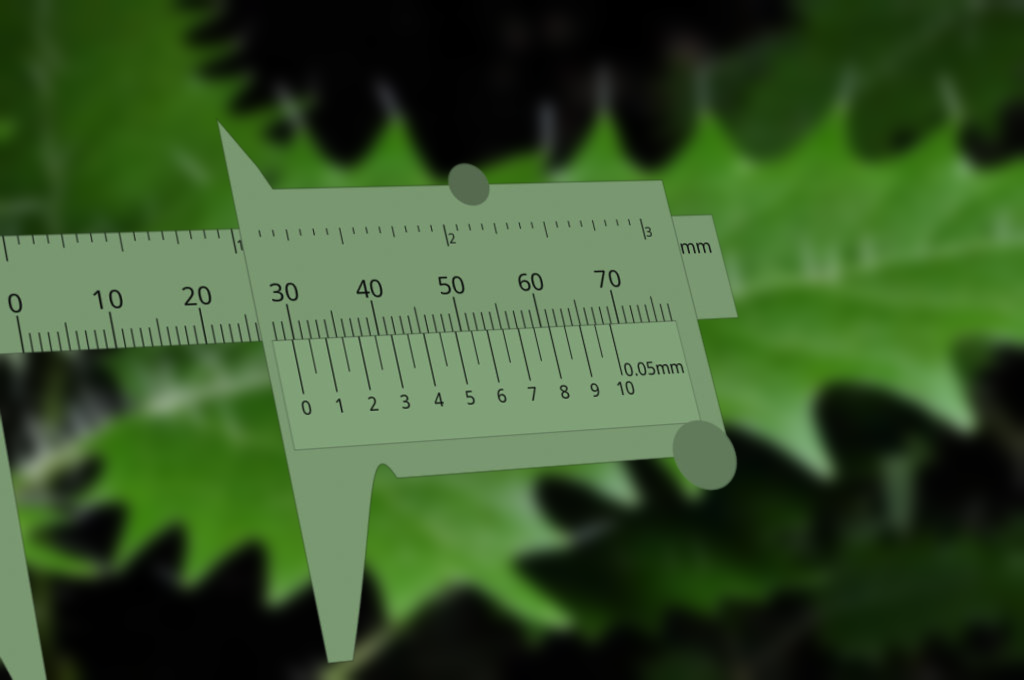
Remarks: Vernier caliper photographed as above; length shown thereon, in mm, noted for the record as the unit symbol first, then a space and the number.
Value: mm 29.8
